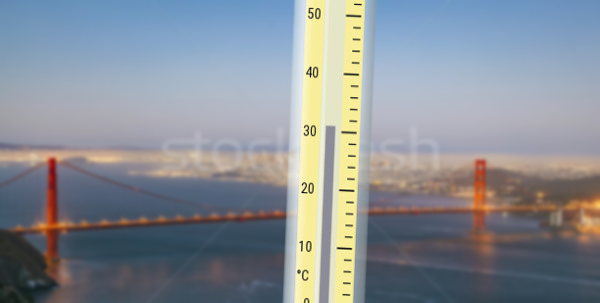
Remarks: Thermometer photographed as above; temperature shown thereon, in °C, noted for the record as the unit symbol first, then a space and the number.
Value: °C 31
